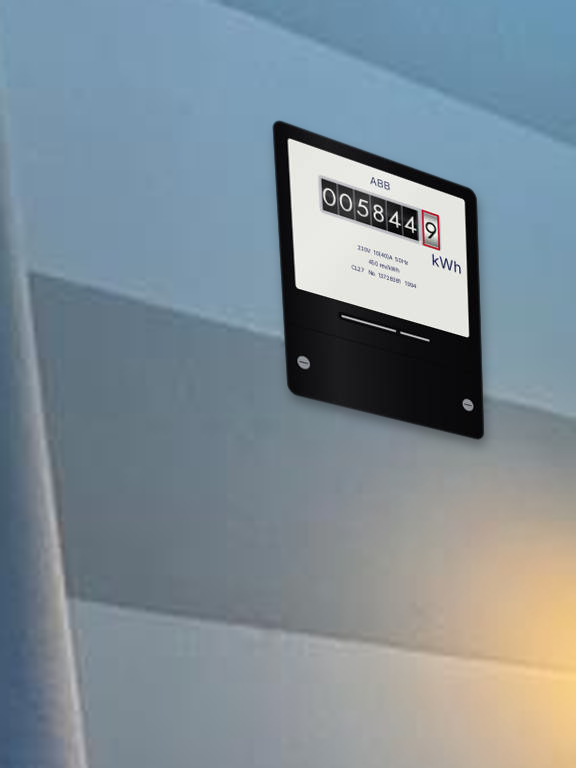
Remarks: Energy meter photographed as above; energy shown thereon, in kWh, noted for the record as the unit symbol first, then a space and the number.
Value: kWh 5844.9
